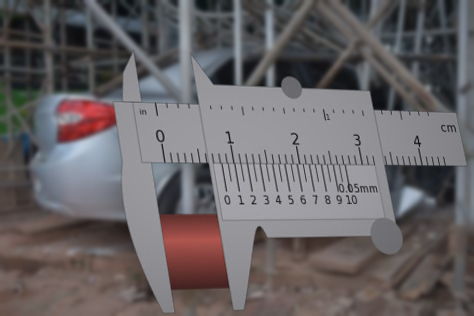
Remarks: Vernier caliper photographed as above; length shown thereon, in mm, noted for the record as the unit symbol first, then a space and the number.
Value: mm 8.2
